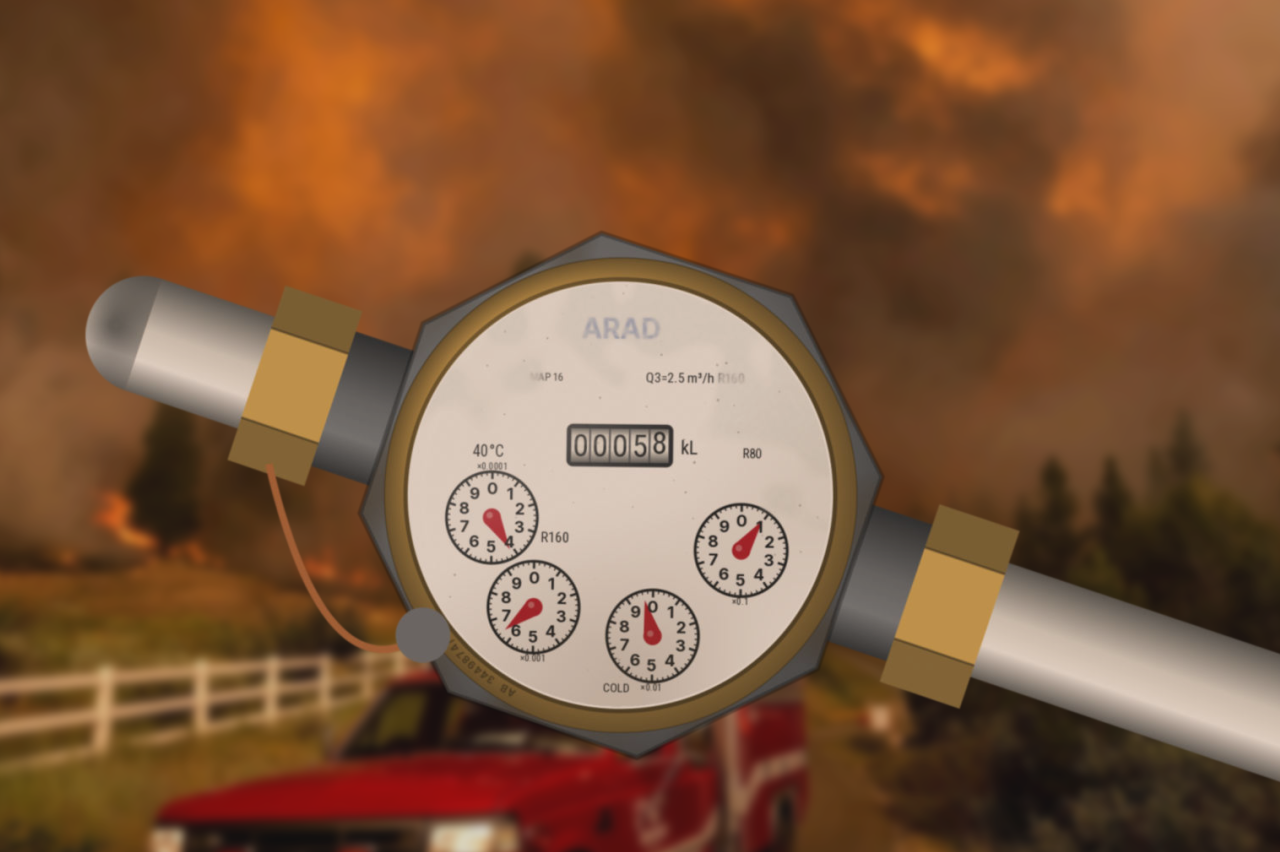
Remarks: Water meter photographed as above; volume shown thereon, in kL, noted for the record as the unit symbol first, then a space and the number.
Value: kL 58.0964
